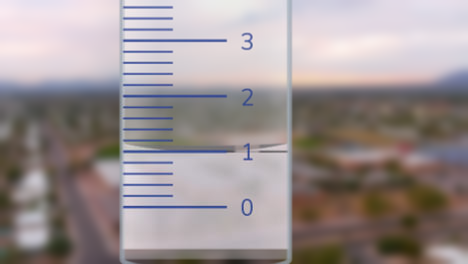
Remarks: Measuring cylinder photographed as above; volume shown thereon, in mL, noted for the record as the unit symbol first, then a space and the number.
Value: mL 1
